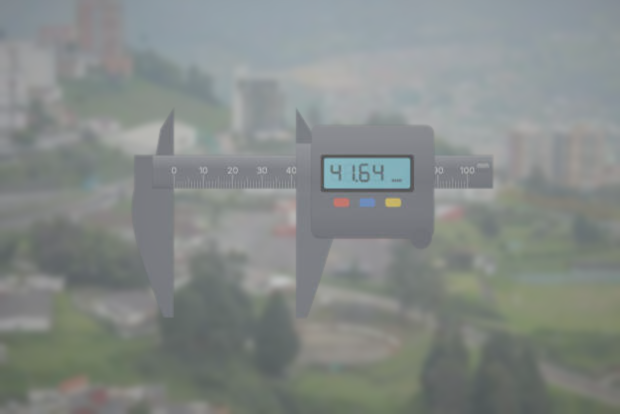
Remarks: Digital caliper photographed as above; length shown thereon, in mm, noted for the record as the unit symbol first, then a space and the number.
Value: mm 41.64
